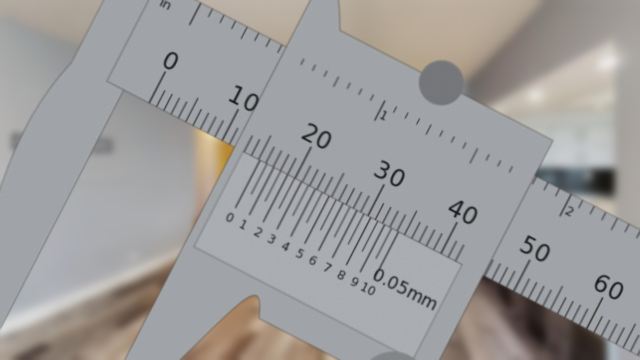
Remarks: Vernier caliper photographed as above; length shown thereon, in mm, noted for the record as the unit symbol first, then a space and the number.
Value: mm 15.2
